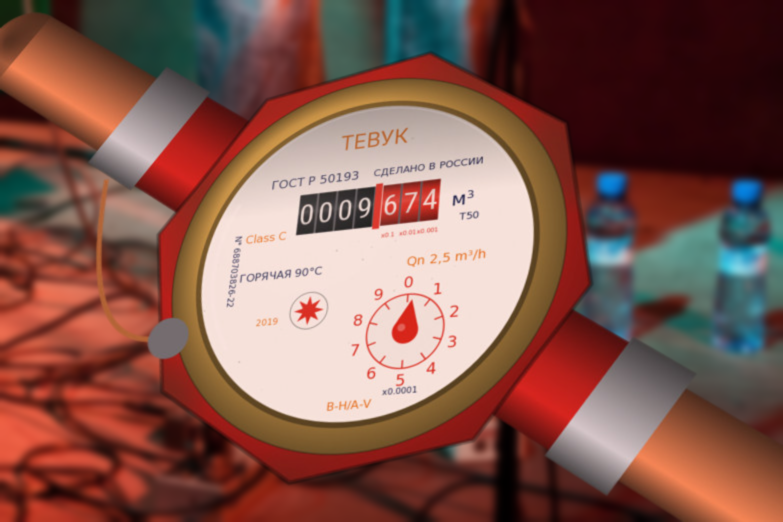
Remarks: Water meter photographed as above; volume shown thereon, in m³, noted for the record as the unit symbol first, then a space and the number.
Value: m³ 9.6740
